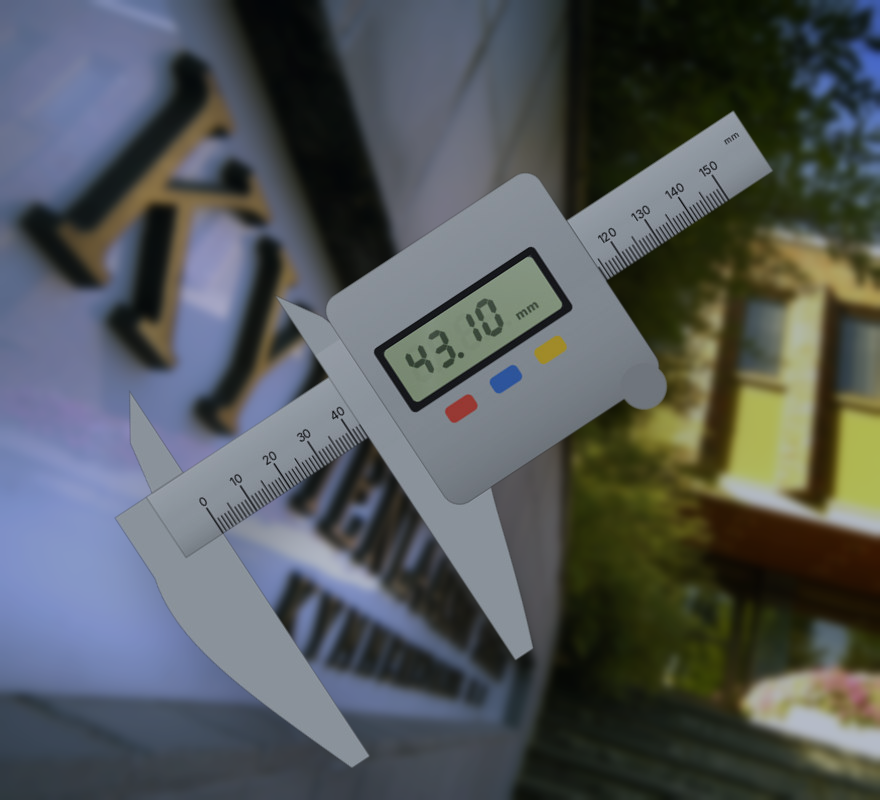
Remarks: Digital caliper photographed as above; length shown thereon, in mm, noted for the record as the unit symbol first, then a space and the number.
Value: mm 43.10
